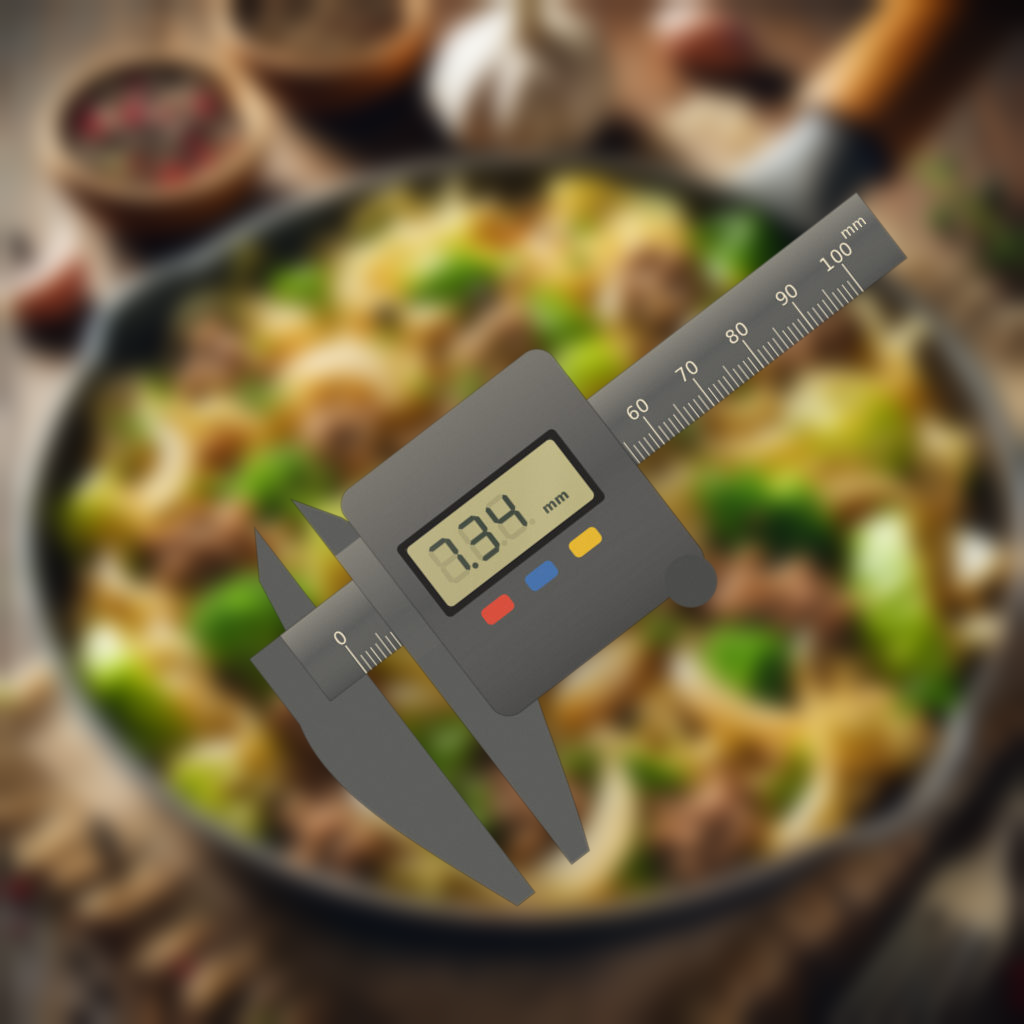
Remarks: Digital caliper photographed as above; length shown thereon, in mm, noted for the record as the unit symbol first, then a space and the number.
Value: mm 7.34
